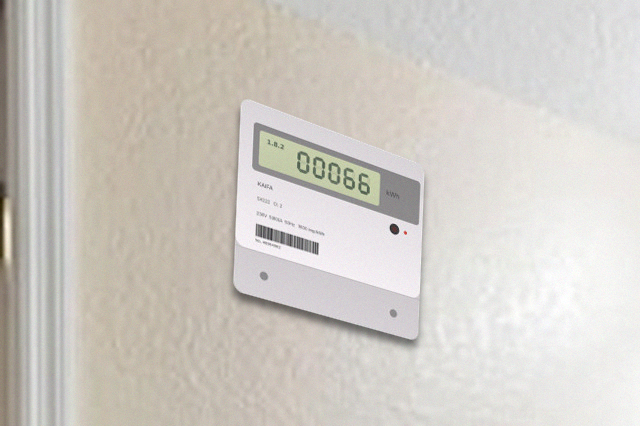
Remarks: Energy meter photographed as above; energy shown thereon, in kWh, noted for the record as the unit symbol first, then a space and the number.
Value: kWh 66
